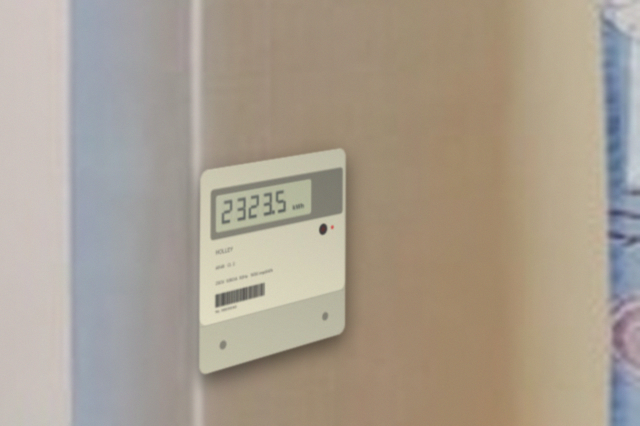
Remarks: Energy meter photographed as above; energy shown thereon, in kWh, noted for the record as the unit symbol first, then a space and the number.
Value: kWh 2323.5
